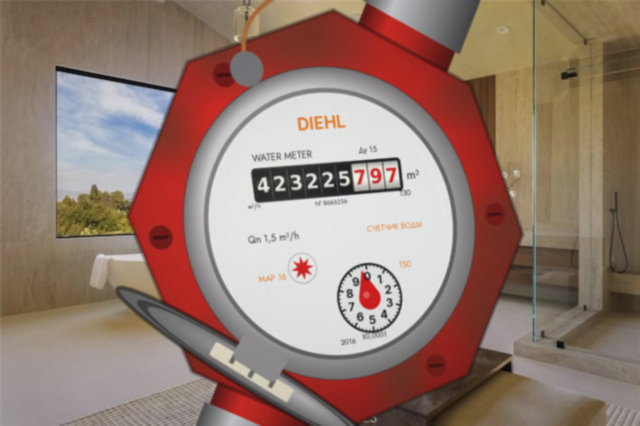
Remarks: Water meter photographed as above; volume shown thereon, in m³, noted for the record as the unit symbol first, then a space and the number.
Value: m³ 423225.7969
